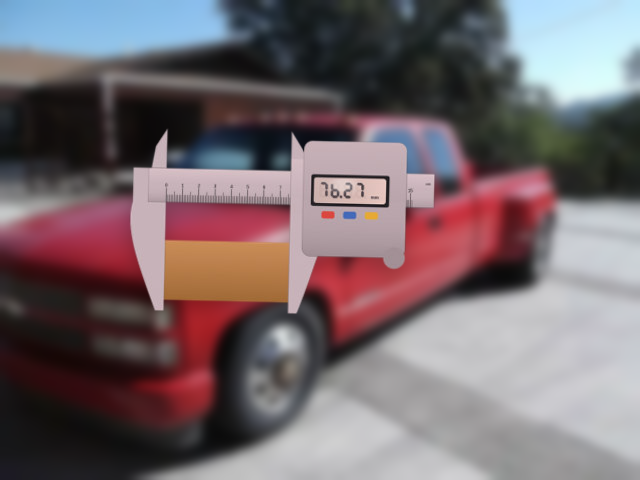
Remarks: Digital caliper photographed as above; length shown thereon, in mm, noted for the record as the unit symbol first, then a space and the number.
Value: mm 76.27
